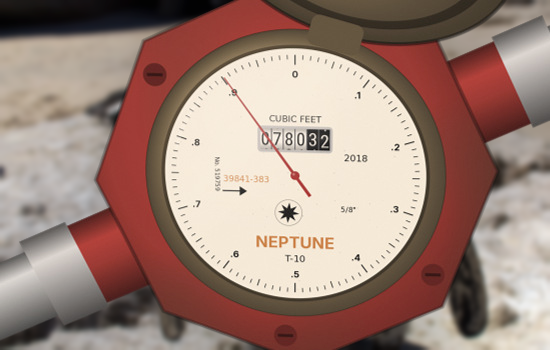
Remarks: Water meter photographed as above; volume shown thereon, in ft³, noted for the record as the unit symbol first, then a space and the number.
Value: ft³ 78031.90
